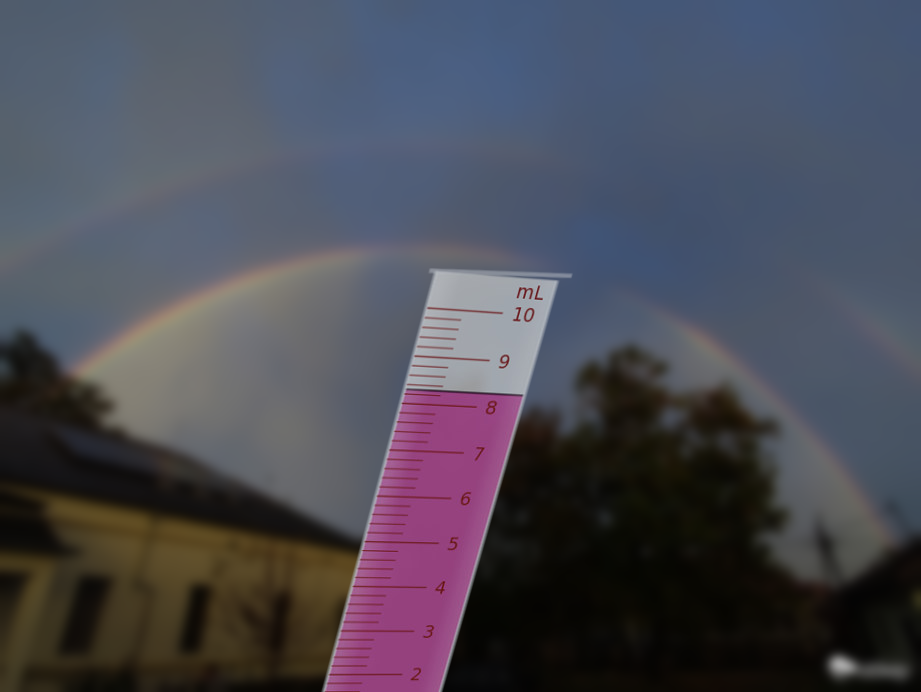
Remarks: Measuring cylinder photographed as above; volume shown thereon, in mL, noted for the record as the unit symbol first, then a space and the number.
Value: mL 8.3
